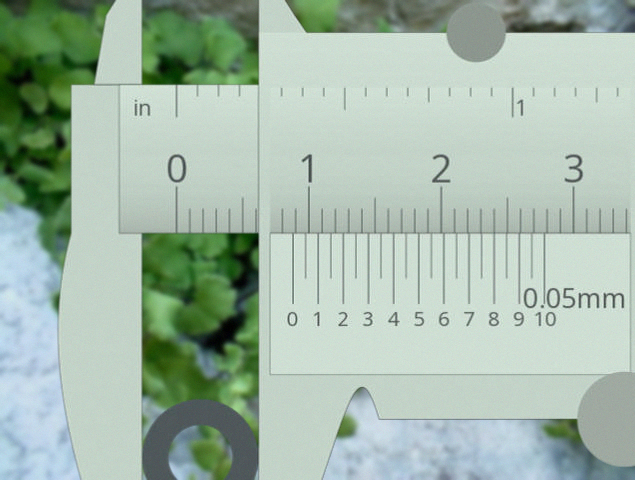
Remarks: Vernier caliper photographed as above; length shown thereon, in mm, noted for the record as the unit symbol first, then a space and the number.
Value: mm 8.8
